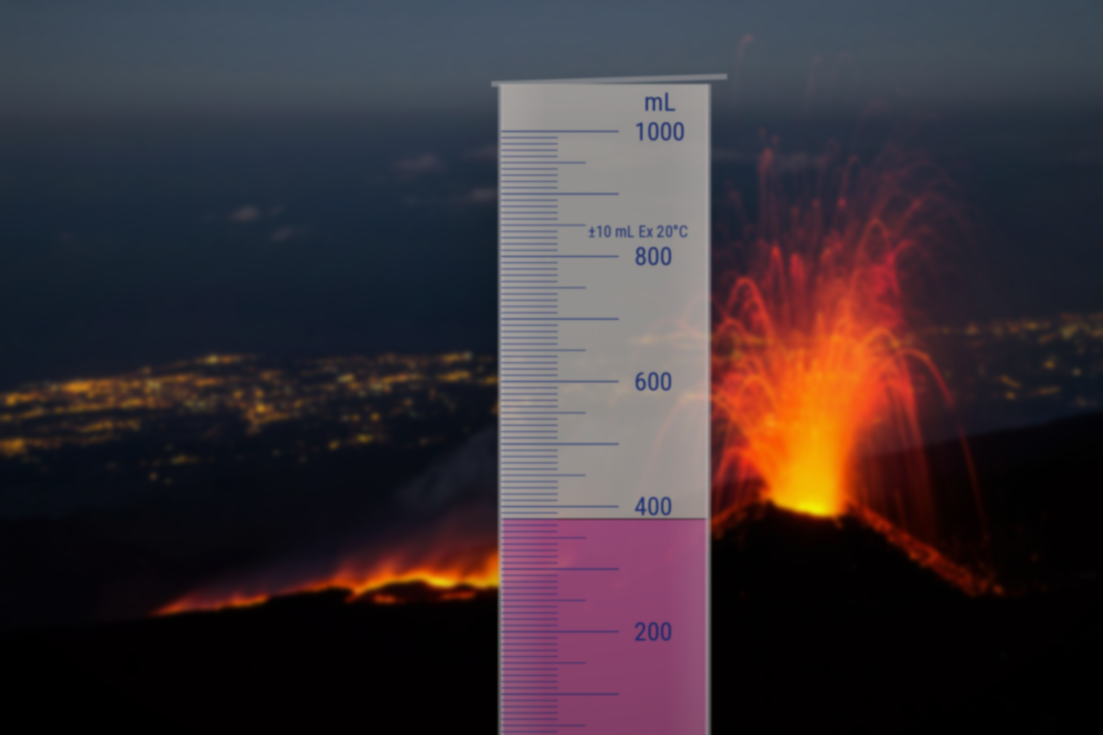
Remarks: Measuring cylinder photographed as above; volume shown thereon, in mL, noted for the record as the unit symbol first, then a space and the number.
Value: mL 380
